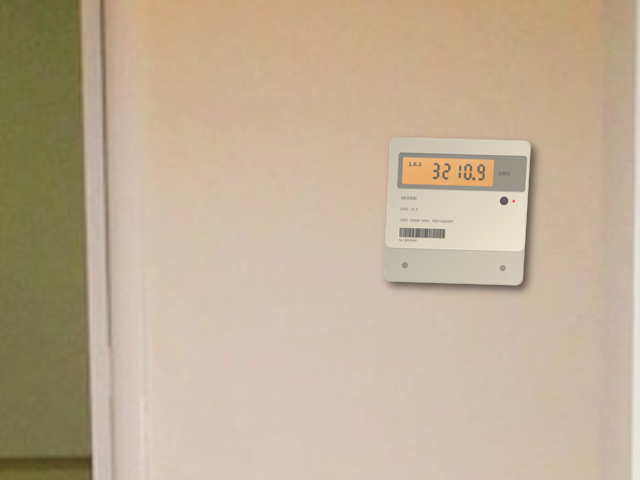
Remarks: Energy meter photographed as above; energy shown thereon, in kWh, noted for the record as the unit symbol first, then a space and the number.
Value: kWh 3210.9
